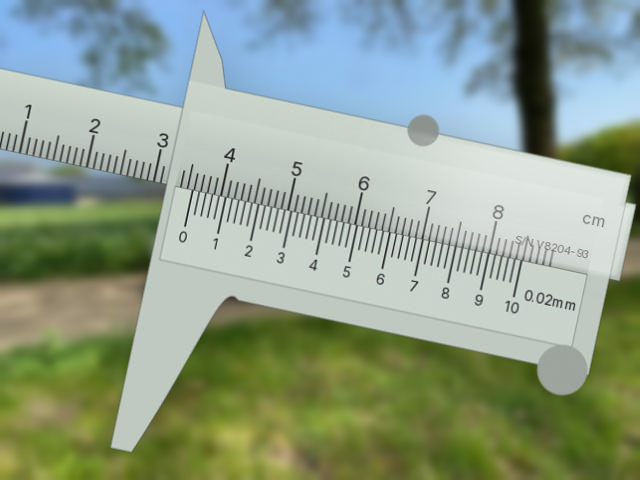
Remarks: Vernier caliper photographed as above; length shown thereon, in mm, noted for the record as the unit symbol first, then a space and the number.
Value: mm 35.8
